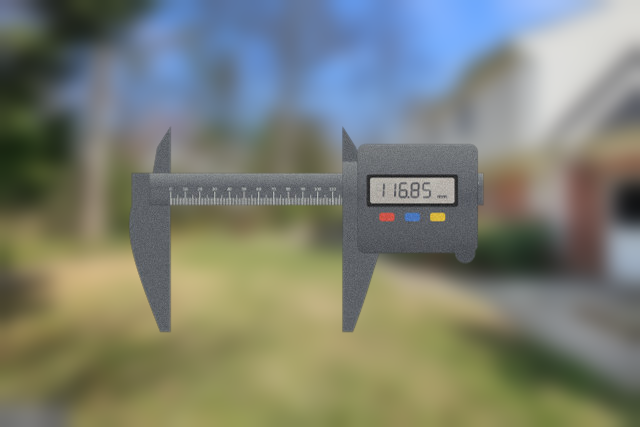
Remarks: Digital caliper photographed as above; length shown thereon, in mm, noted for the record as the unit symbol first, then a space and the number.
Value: mm 116.85
